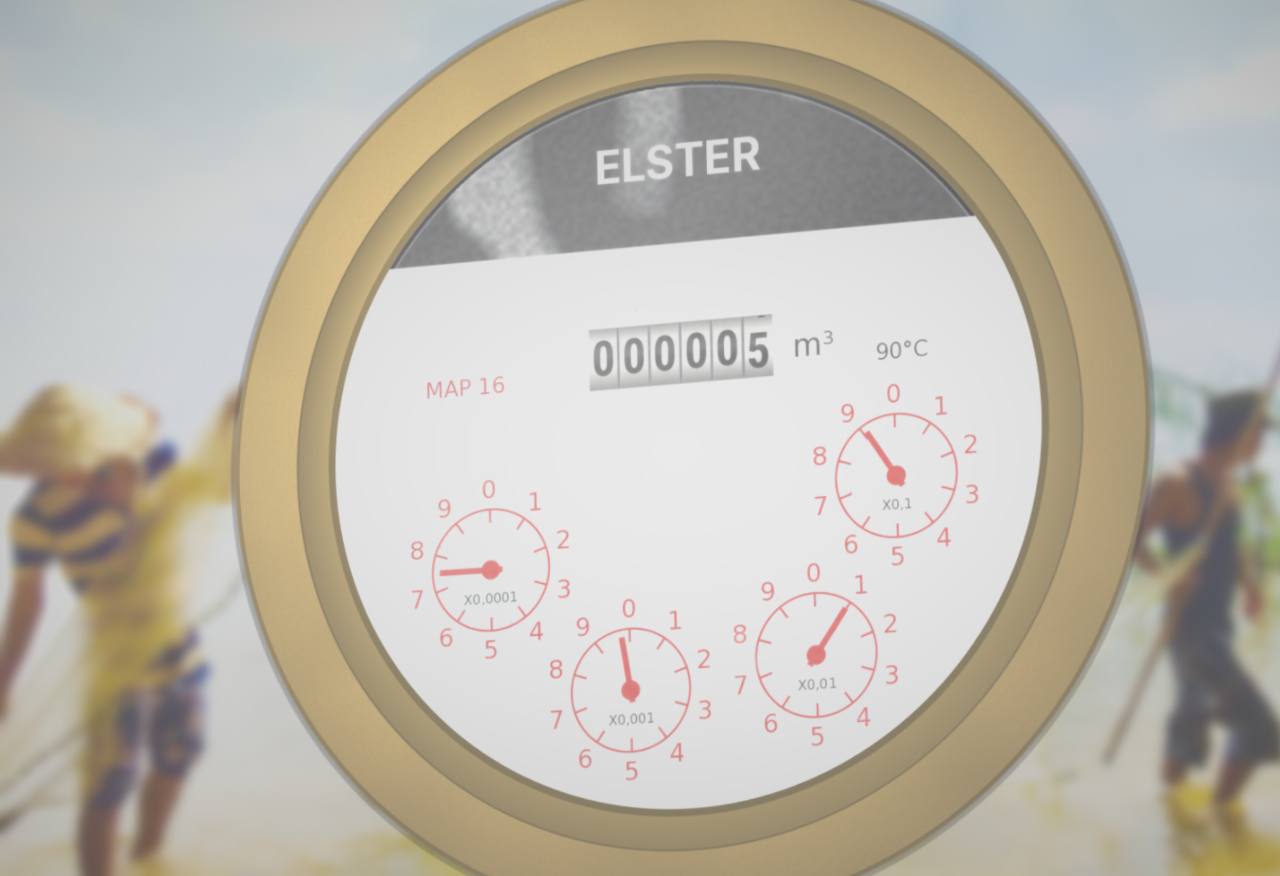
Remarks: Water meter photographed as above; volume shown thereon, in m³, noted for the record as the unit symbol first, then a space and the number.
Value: m³ 4.9097
